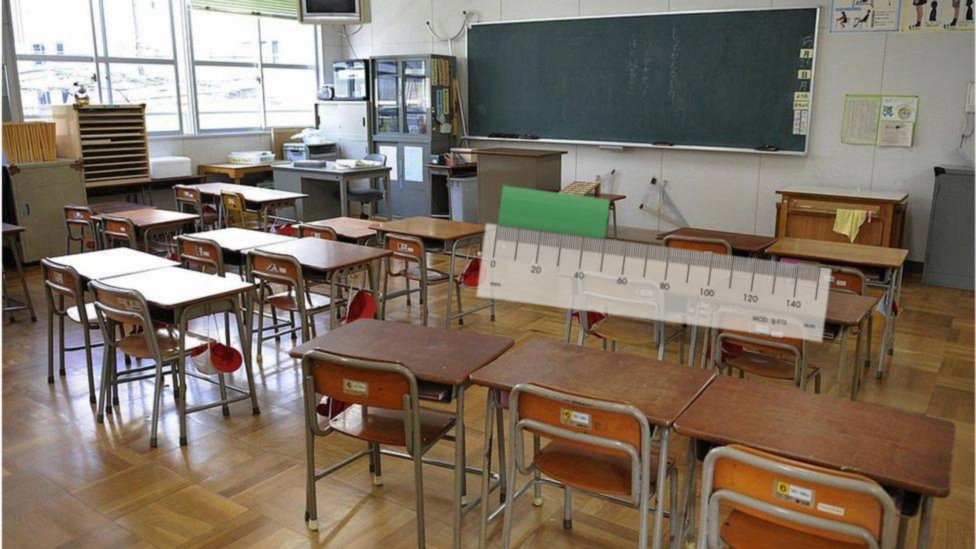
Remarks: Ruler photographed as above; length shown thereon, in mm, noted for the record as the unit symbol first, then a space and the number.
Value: mm 50
